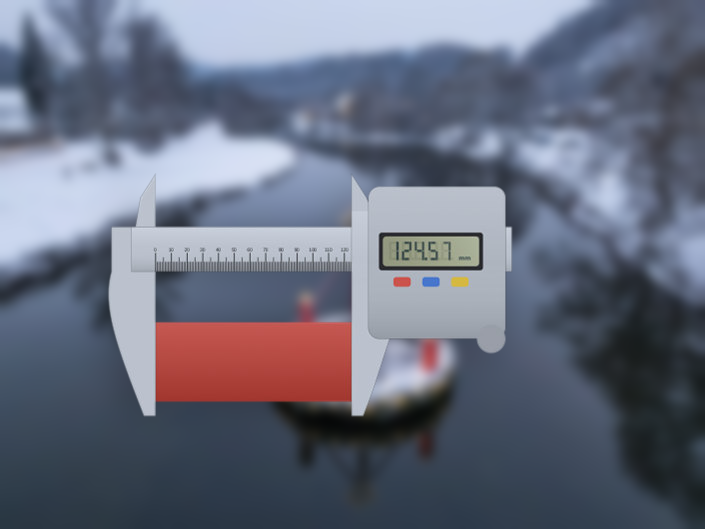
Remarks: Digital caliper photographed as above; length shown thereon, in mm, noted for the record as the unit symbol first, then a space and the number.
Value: mm 124.57
